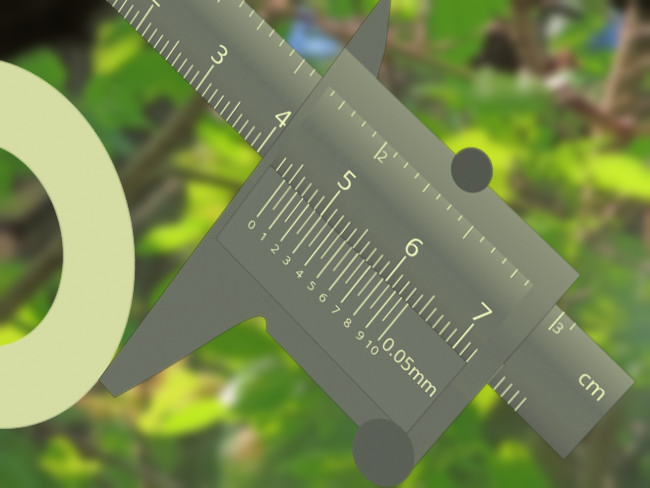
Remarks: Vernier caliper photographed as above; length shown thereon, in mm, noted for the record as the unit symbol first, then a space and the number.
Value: mm 44.4
